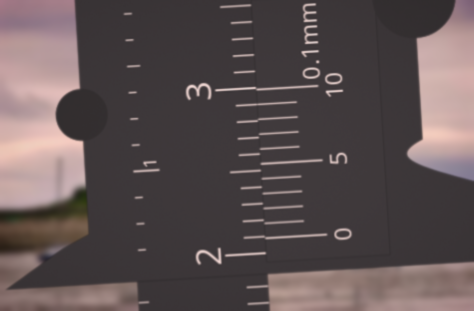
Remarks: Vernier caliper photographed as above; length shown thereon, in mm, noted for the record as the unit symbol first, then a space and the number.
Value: mm 20.9
